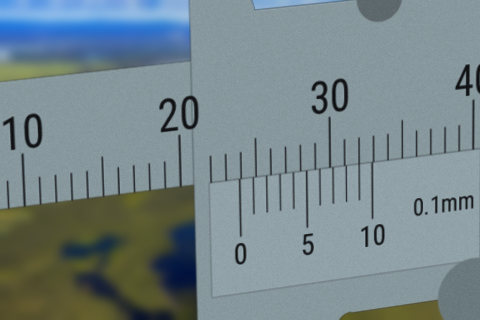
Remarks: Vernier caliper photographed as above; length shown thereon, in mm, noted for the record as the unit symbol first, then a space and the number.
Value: mm 23.9
